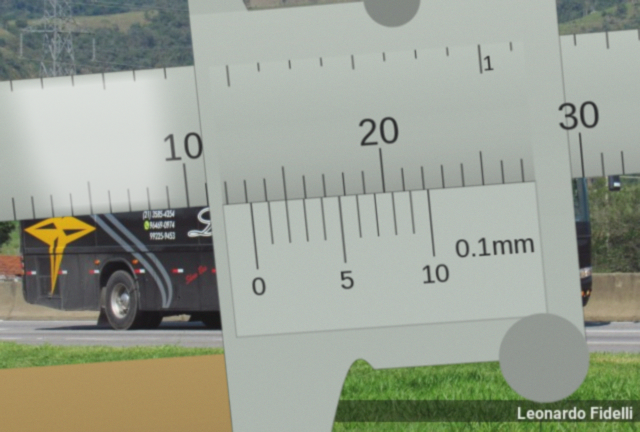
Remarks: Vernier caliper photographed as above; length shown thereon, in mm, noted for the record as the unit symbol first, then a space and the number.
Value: mm 13.2
